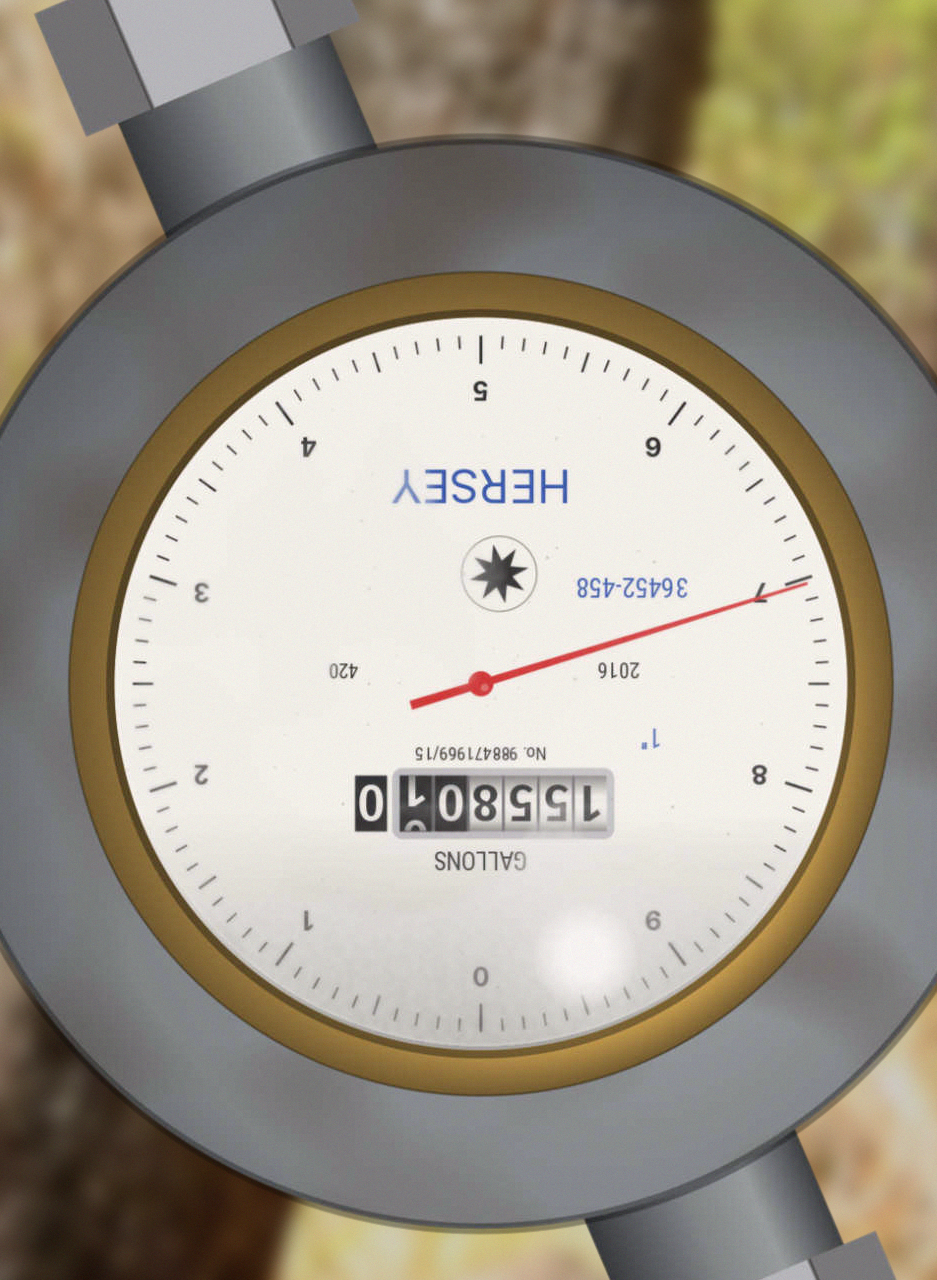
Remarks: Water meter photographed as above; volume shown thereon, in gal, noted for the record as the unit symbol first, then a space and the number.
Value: gal 1558007.0
